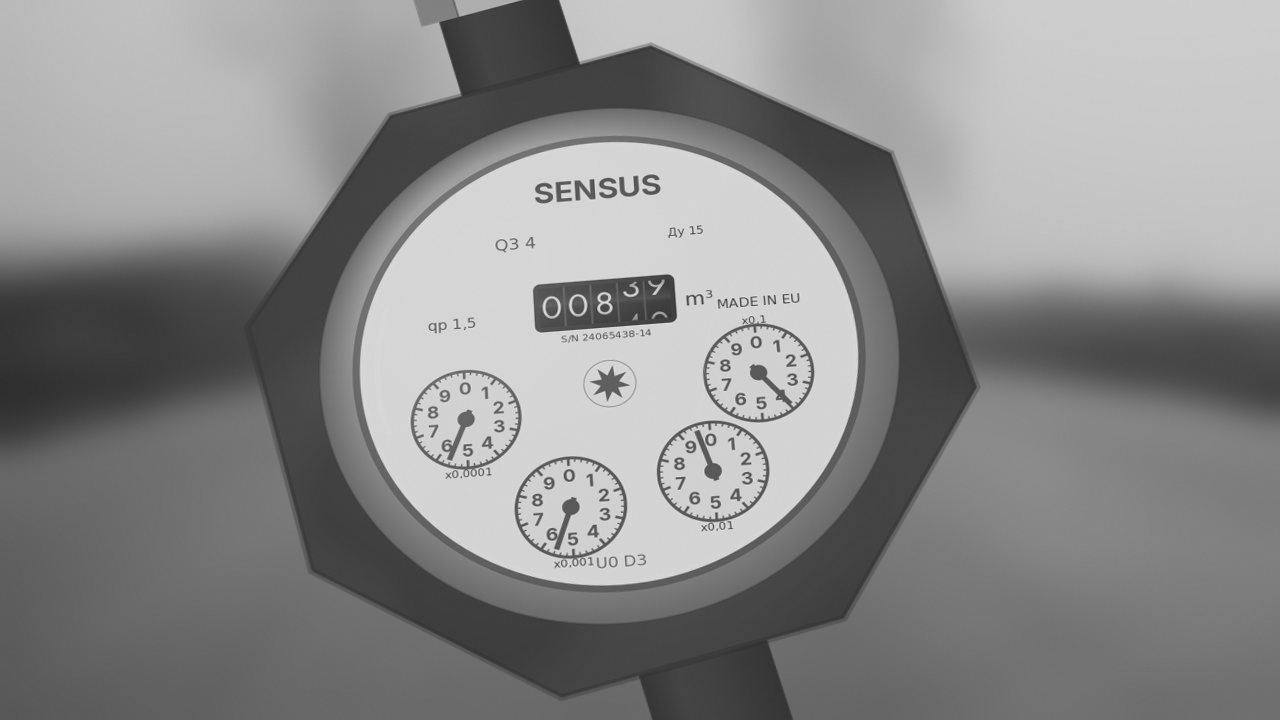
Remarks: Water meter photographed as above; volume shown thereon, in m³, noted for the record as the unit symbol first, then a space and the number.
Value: m³ 839.3955
